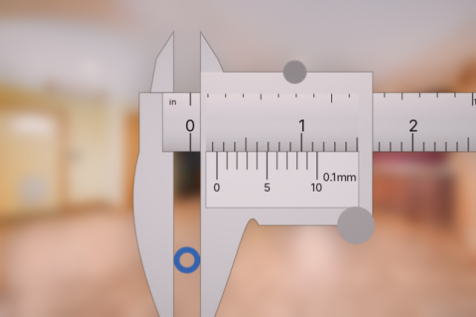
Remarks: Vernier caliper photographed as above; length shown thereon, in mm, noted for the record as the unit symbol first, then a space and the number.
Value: mm 2.4
